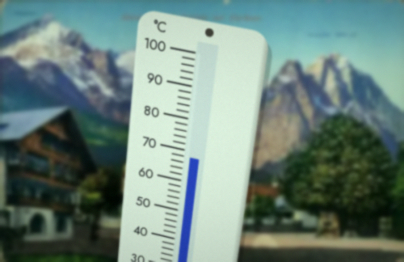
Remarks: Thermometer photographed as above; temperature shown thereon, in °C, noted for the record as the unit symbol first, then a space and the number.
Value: °C 68
